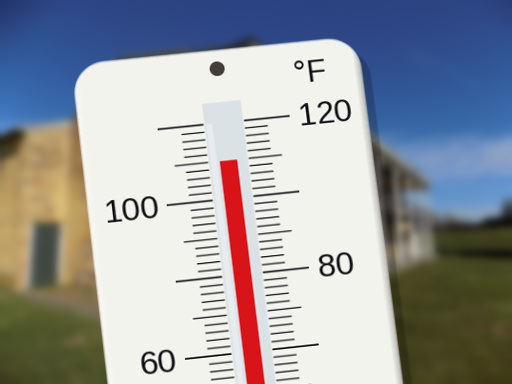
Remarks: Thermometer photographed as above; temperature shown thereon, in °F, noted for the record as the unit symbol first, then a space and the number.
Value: °F 110
